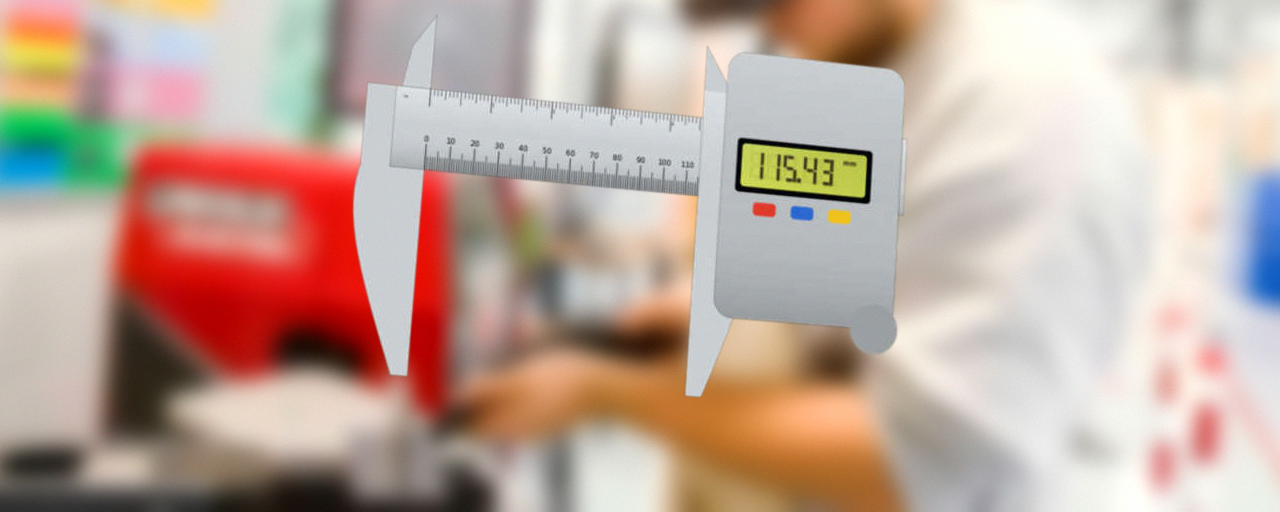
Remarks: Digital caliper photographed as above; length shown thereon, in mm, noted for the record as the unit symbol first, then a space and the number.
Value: mm 115.43
